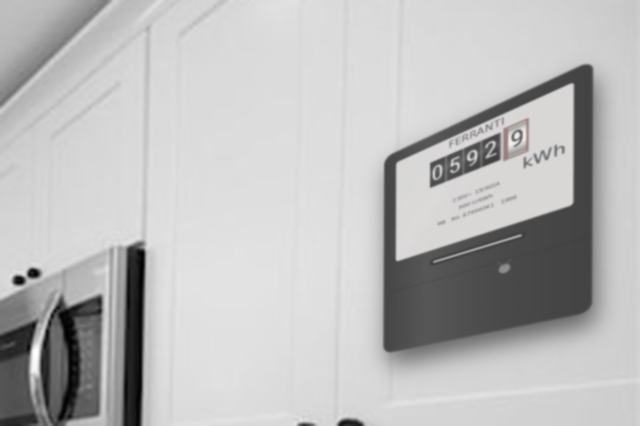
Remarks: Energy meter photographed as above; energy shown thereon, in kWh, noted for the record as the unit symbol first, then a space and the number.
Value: kWh 592.9
